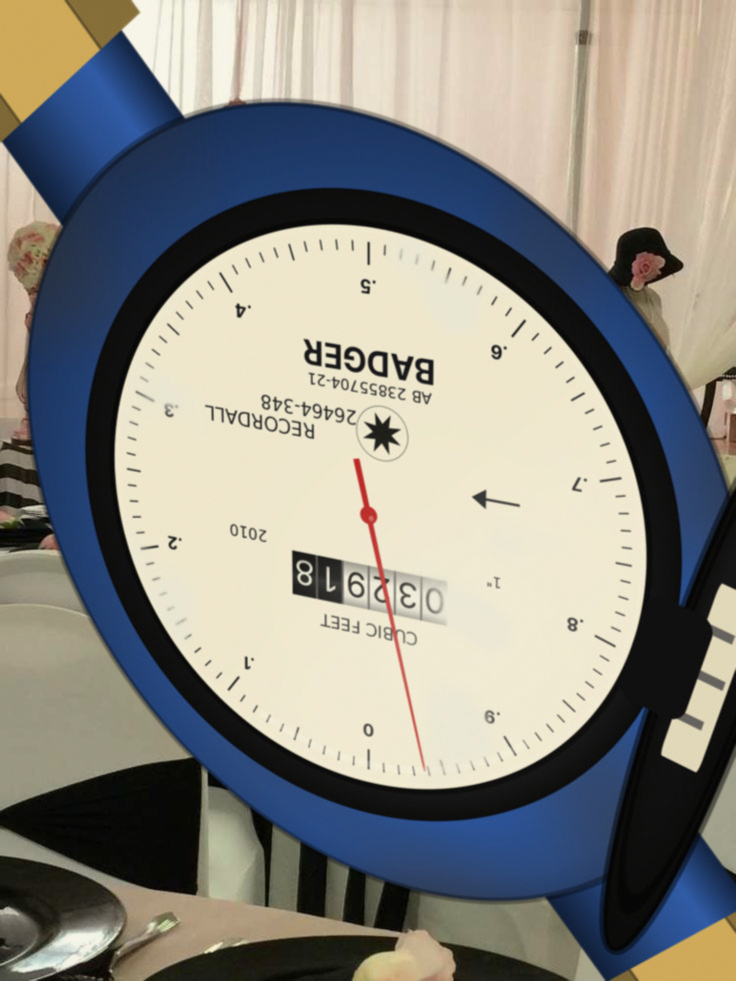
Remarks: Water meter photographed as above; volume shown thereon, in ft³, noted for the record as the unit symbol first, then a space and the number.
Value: ft³ 32917.96
